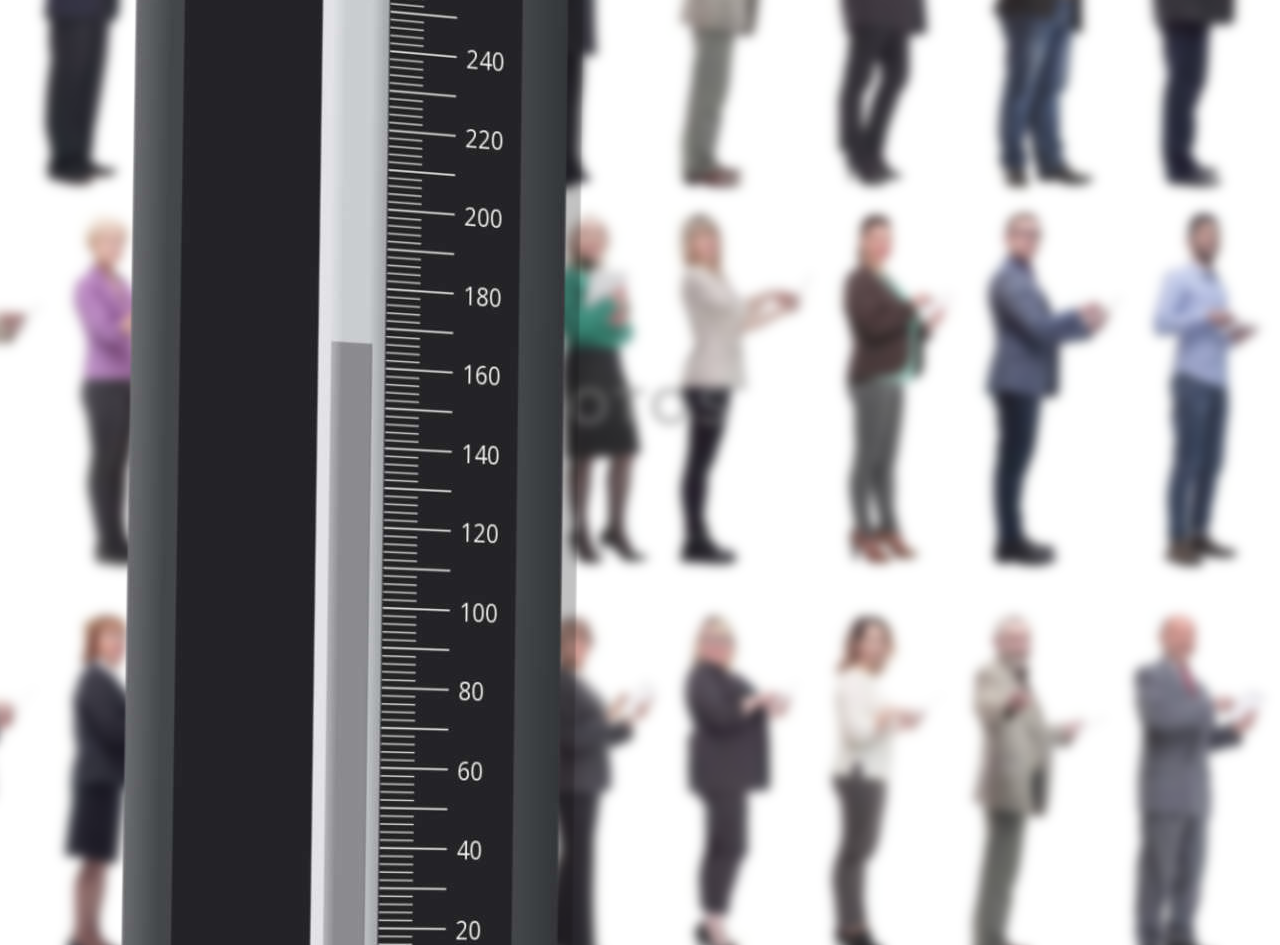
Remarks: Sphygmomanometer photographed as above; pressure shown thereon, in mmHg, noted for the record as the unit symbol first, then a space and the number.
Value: mmHg 166
